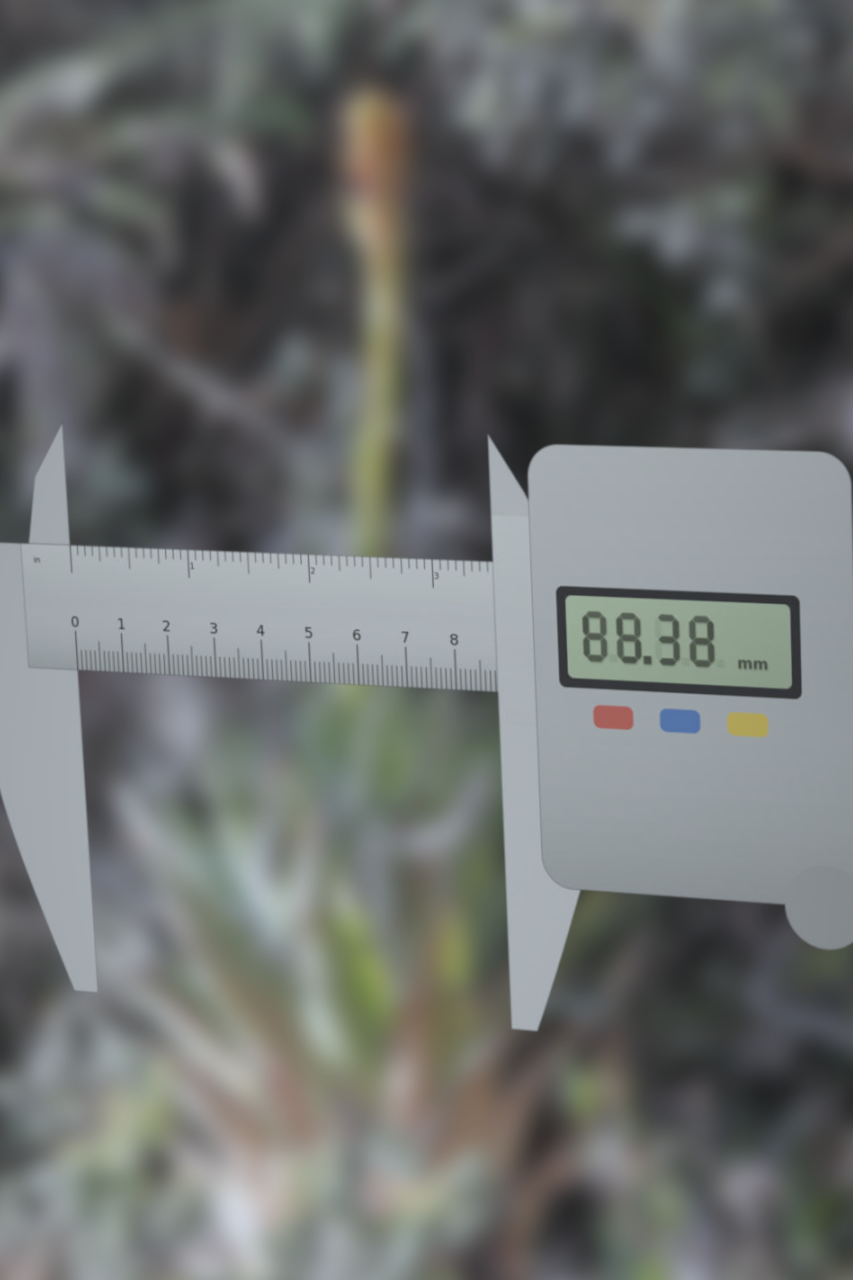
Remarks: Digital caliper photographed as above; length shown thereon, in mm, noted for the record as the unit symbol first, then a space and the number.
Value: mm 88.38
